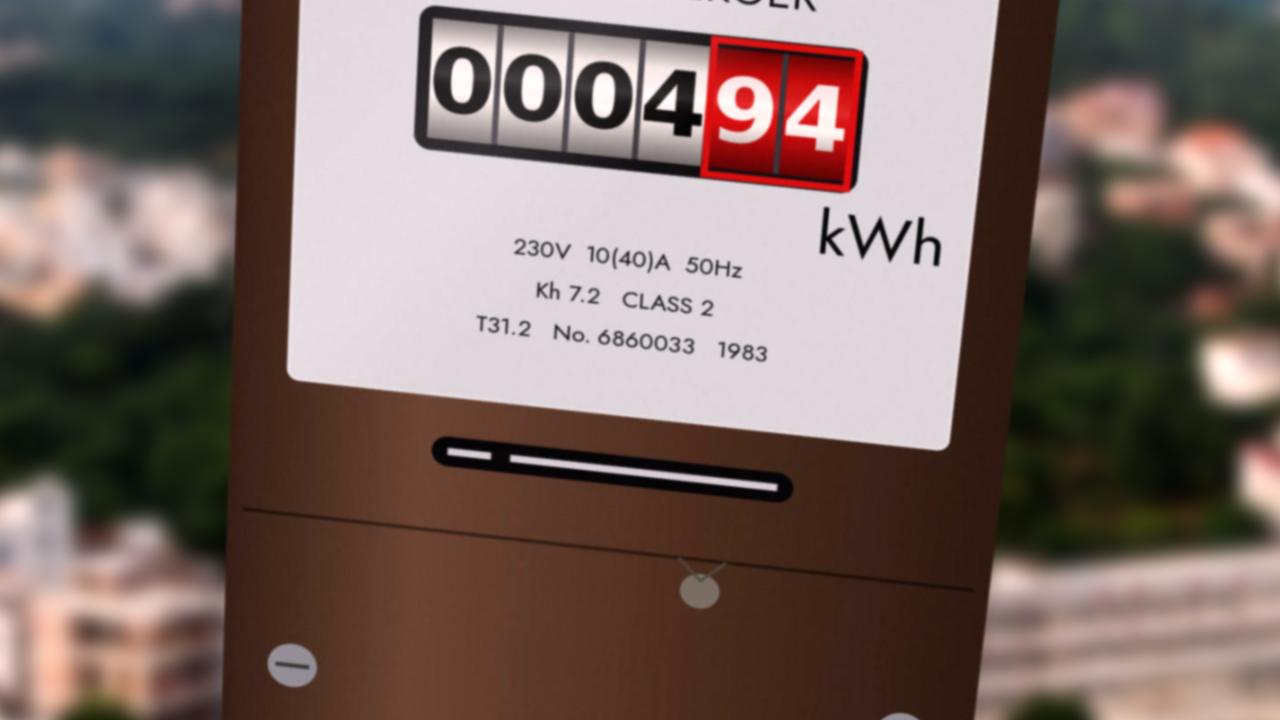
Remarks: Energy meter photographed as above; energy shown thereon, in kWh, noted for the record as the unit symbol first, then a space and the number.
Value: kWh 4.94
